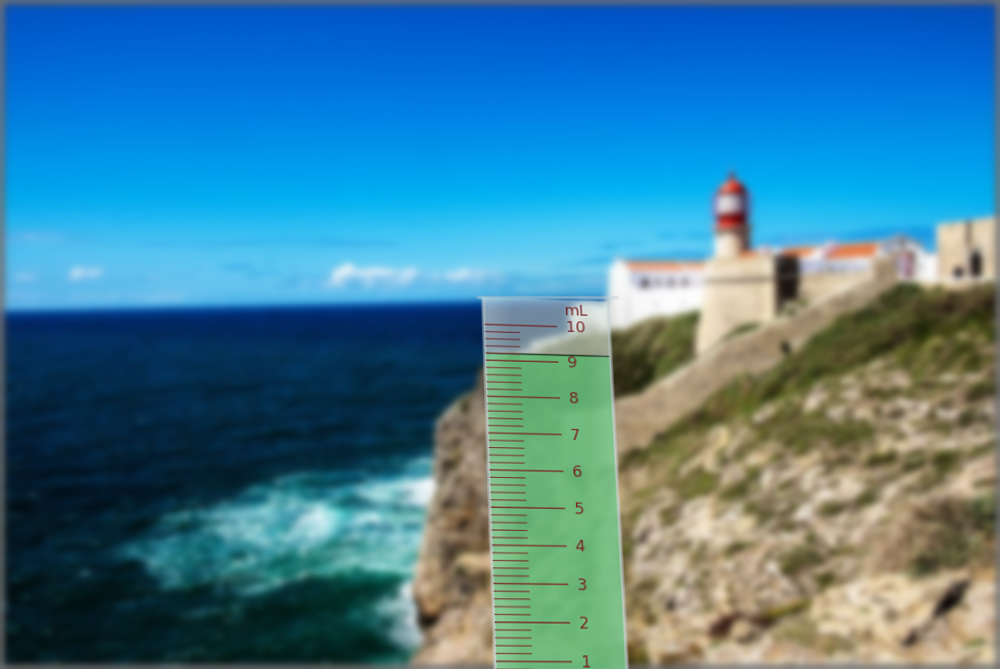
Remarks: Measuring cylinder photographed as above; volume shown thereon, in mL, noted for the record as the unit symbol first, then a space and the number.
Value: mL 9.2
